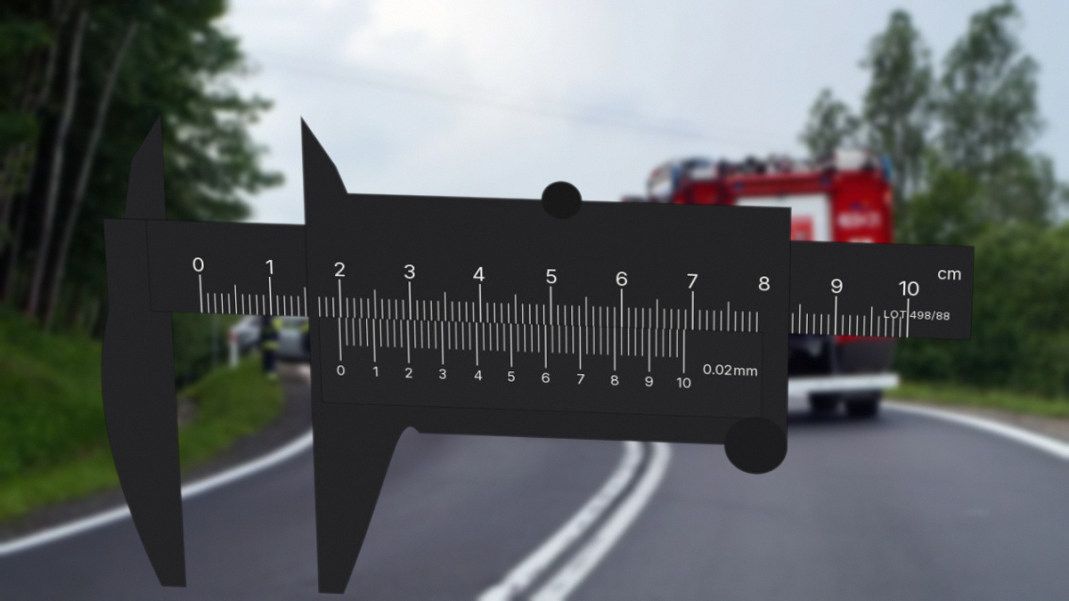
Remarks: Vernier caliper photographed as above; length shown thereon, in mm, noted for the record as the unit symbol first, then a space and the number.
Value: mm 19.8
